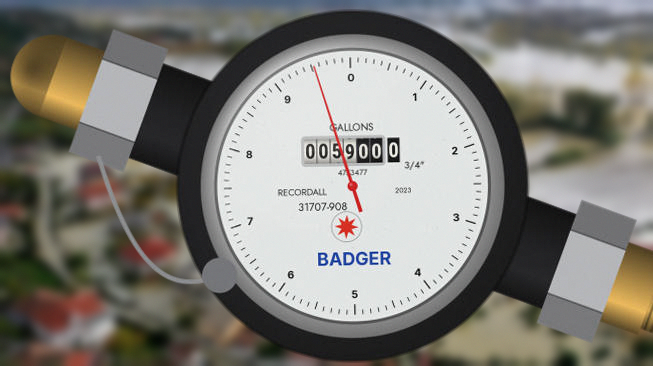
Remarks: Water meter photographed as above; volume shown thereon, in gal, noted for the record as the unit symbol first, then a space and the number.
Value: gal 58999.5
